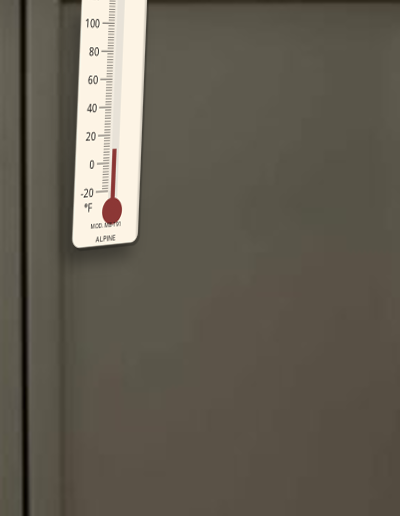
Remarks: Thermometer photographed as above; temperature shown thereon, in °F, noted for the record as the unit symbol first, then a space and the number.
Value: °F 10
